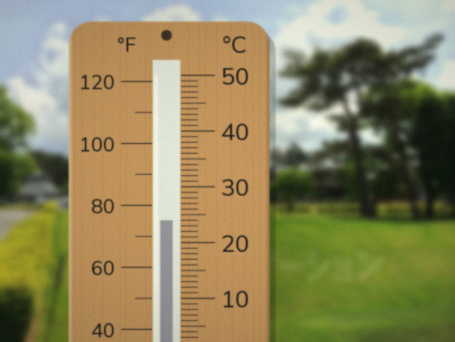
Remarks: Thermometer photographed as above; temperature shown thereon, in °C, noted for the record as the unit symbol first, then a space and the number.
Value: °C 24
